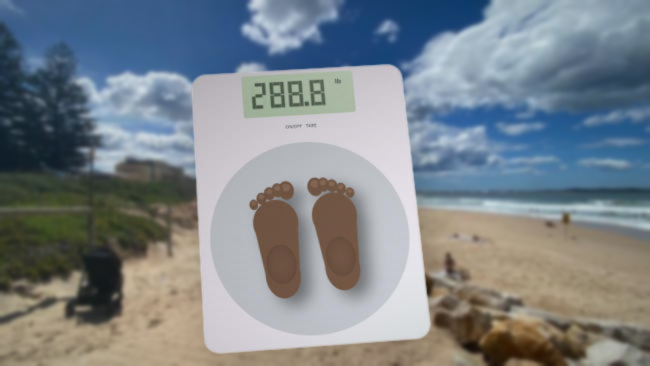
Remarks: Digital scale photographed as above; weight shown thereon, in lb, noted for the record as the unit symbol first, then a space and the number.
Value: lb 288.8
